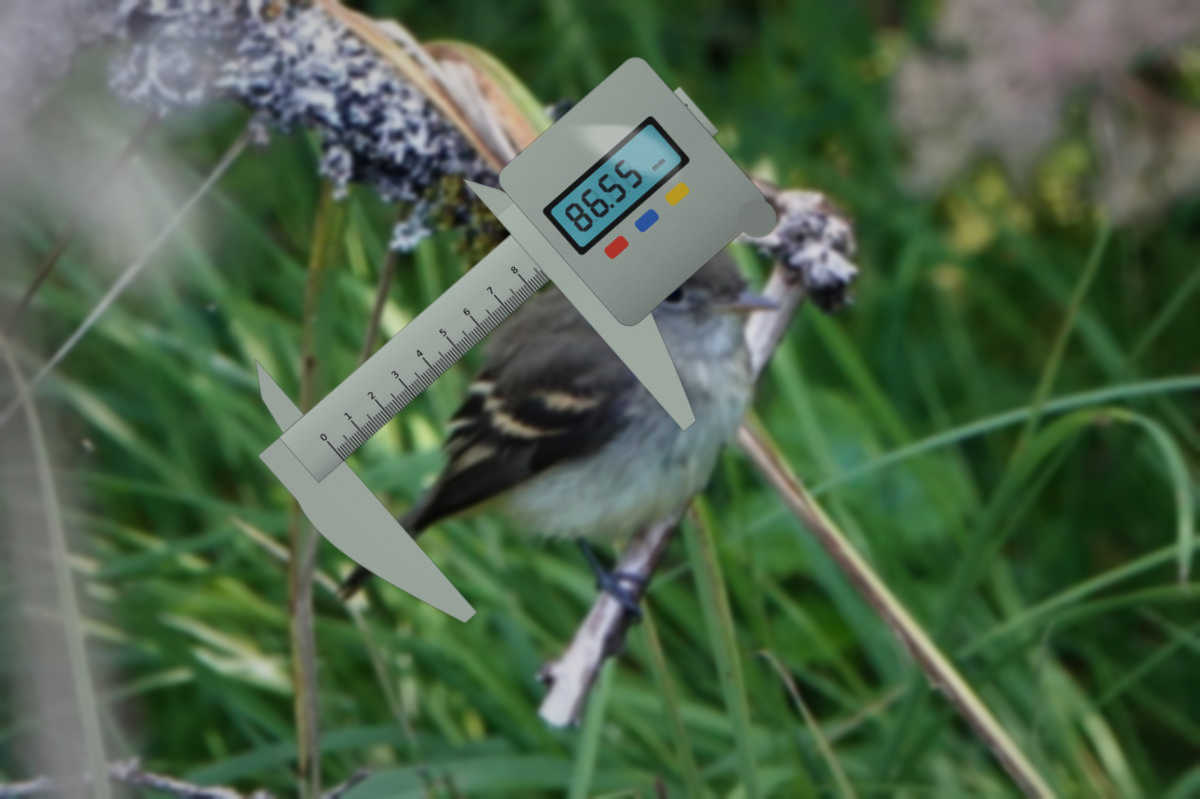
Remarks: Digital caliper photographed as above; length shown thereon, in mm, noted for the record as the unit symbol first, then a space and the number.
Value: mm 86.55
